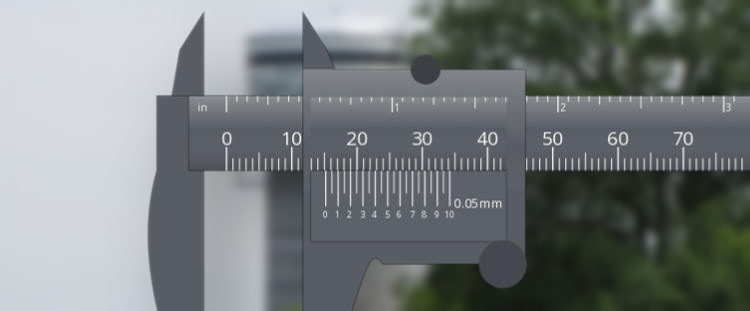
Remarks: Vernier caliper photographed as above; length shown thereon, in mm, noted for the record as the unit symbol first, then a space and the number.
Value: mm 15.2
